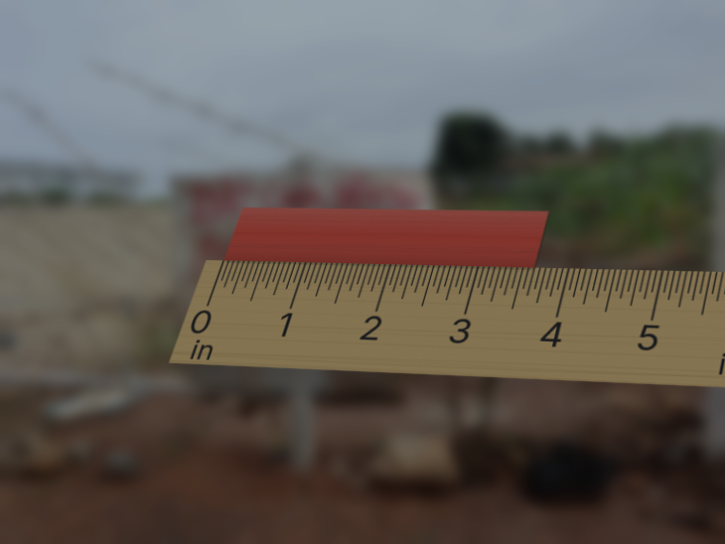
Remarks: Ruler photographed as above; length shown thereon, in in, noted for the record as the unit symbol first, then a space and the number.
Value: in 3.625
